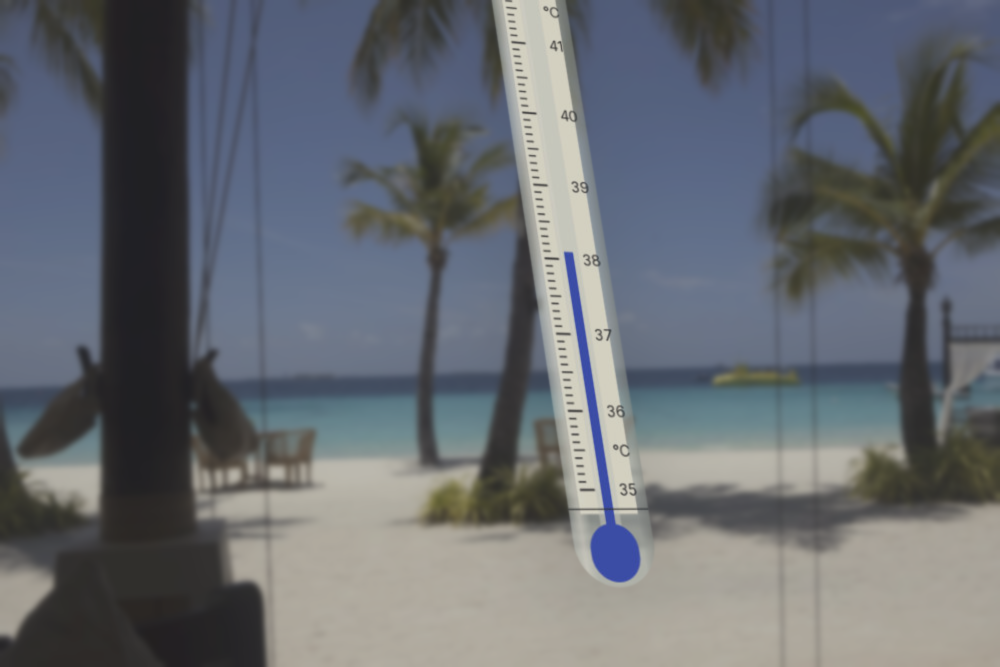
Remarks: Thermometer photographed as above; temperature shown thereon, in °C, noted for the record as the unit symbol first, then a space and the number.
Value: °C 38.1
